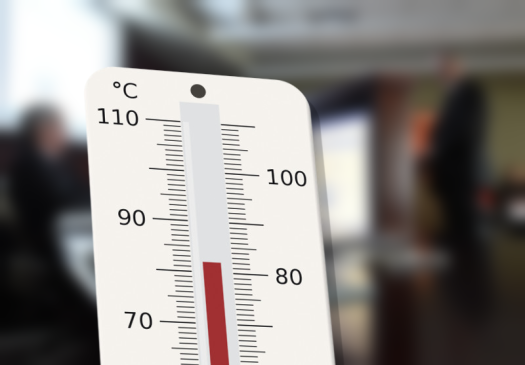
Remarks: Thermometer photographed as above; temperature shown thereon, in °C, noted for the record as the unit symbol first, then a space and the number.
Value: °C 82
